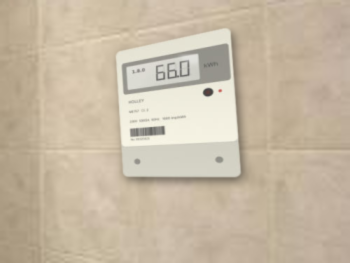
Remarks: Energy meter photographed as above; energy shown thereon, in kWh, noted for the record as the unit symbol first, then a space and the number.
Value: kWh 66.0
